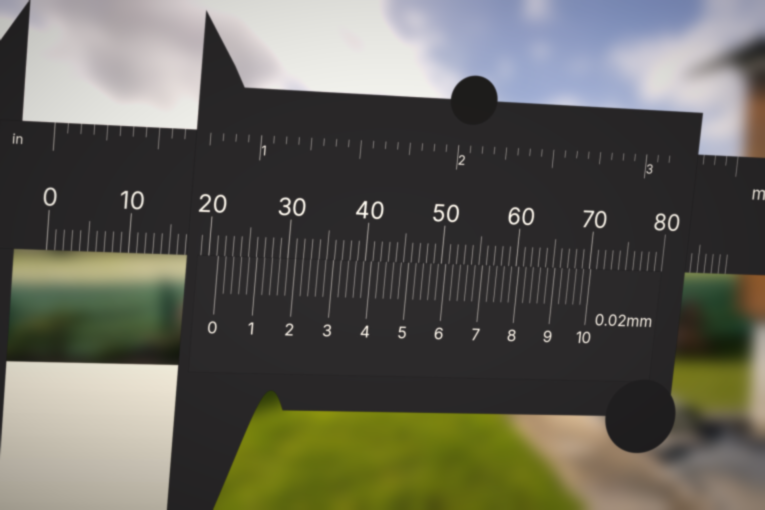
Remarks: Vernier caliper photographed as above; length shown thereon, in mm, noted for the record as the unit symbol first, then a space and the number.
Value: mm 21.2
